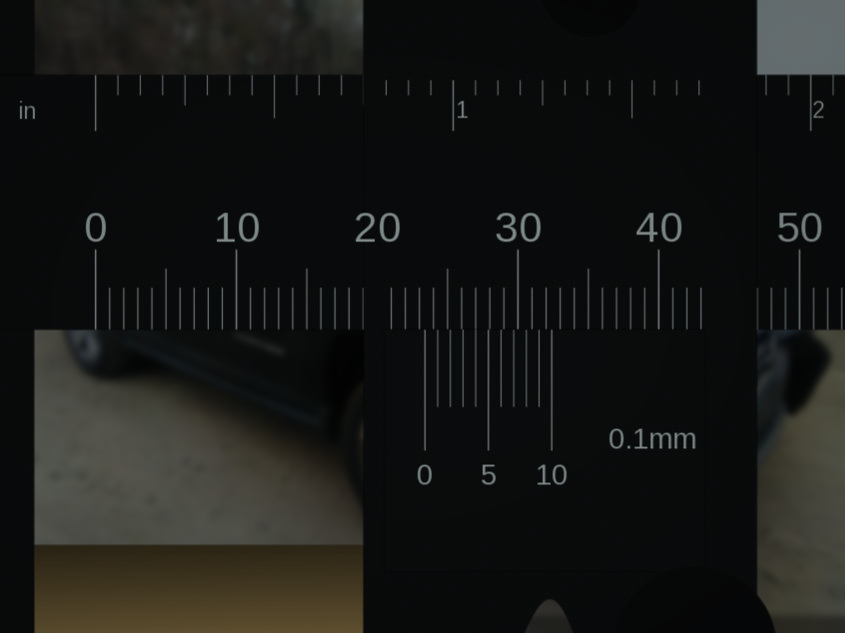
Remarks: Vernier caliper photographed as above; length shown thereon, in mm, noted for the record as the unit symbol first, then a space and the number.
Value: mm 23.4
